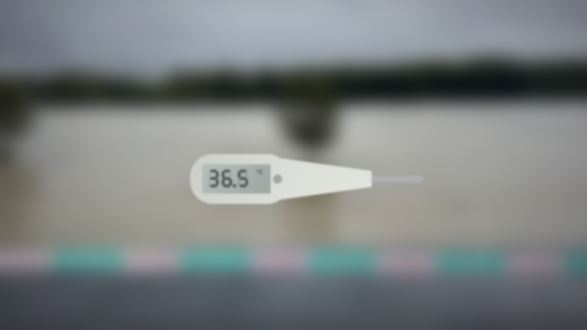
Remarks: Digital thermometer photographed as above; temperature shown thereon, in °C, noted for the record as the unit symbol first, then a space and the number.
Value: °C 36.5
